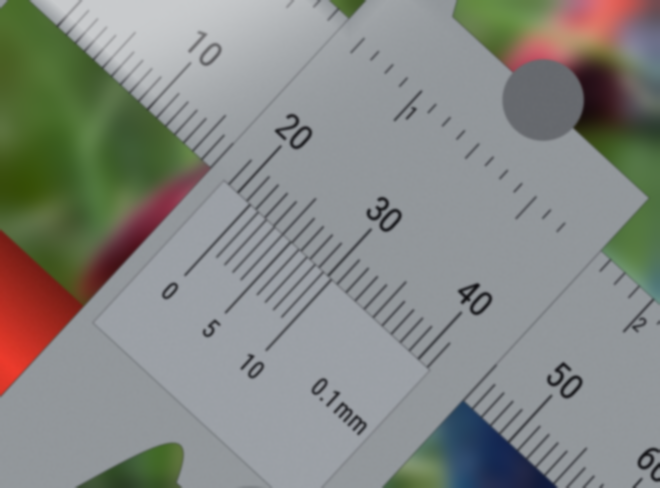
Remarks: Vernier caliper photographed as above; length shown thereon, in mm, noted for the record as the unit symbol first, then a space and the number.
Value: mm 21.4
